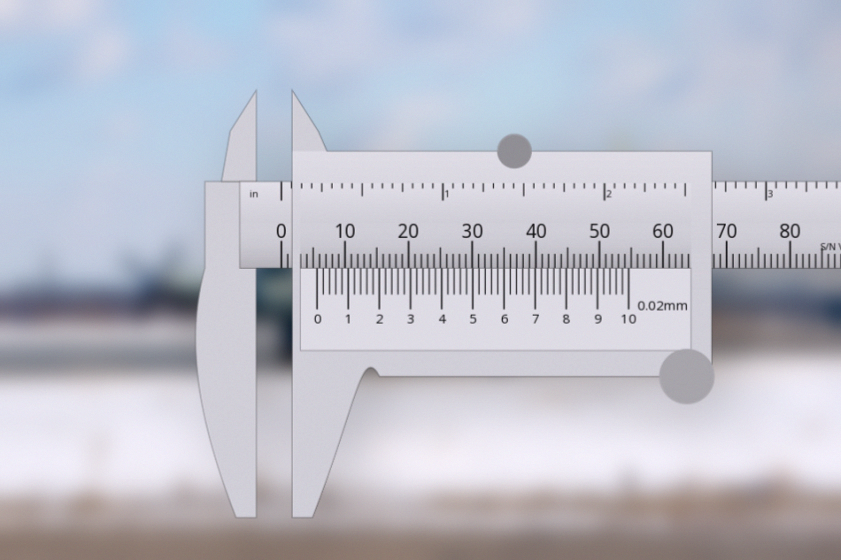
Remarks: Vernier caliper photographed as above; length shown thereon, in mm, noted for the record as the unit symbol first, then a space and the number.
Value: mm 5.6
